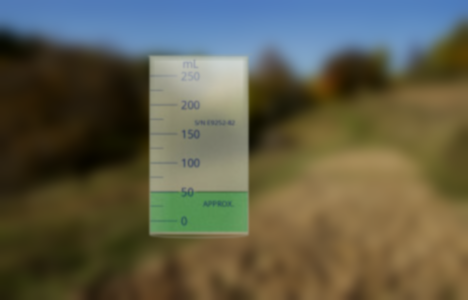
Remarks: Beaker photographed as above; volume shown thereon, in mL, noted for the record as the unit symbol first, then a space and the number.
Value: mL 50
